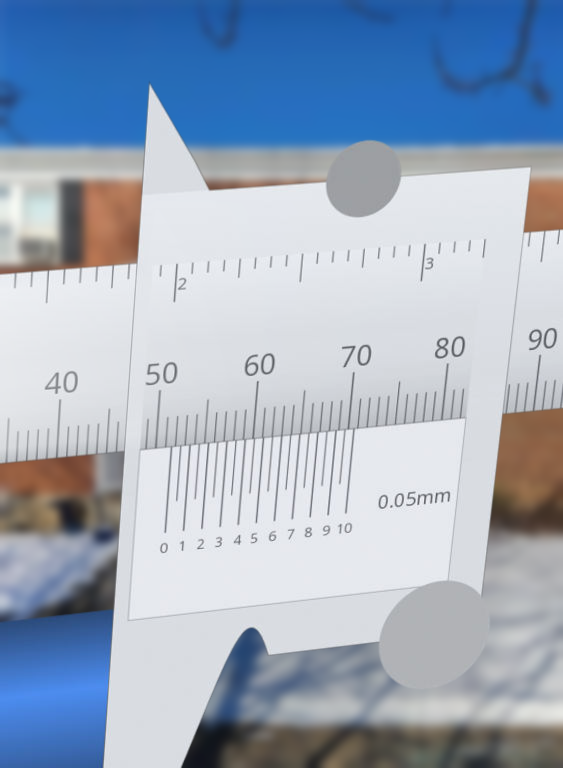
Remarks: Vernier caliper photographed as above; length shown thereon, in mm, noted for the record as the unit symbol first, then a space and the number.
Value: mm 51.6
